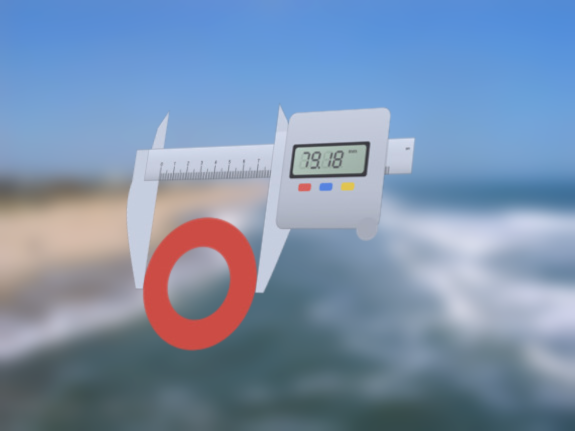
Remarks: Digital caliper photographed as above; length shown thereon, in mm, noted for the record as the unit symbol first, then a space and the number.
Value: mm 79.18
